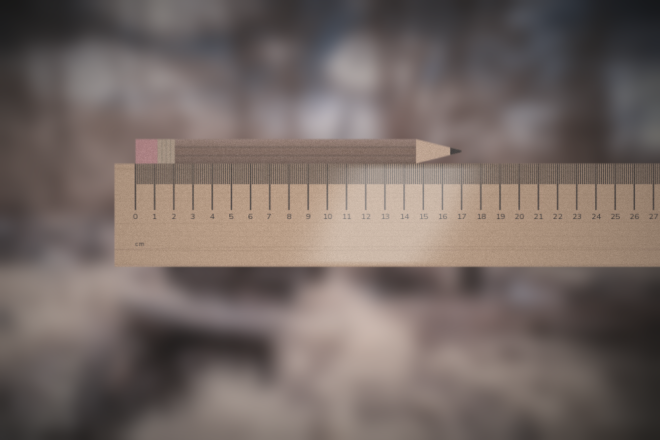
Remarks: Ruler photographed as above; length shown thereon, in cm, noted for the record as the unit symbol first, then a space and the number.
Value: cm 17
